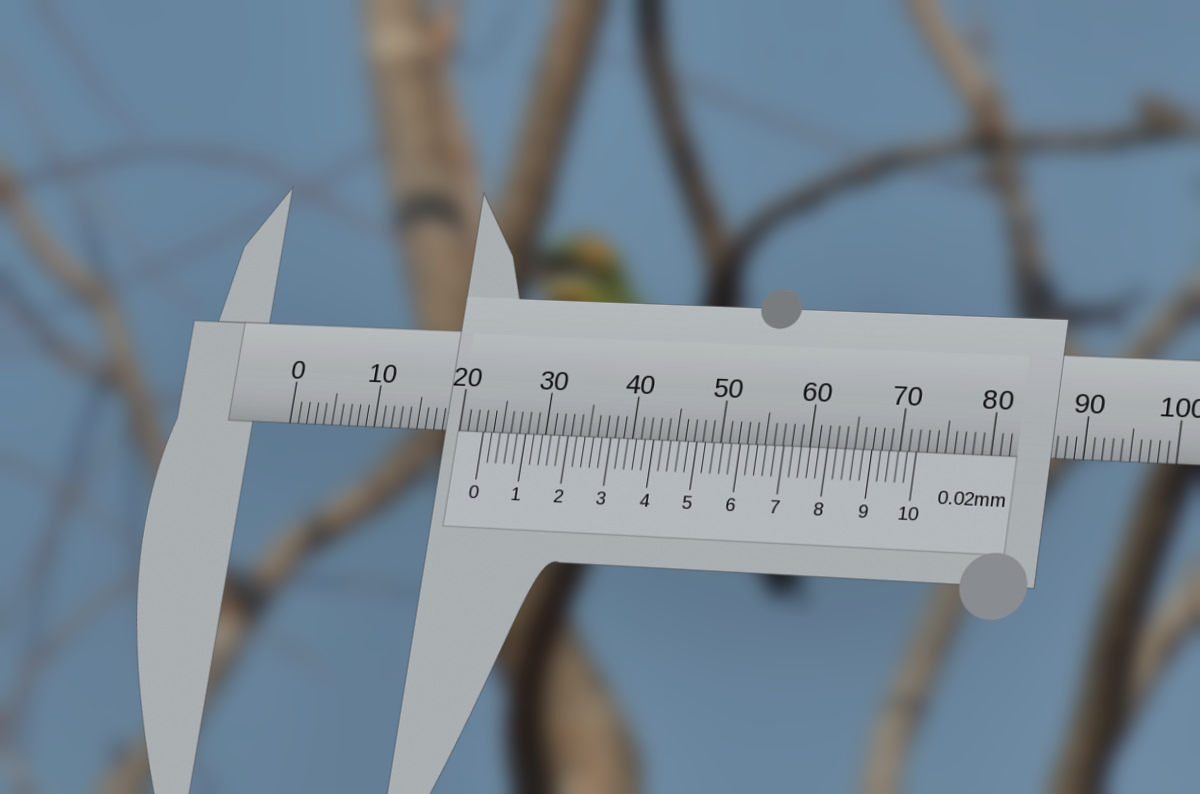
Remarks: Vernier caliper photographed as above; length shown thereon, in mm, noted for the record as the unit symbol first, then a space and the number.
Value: mm 22.8
